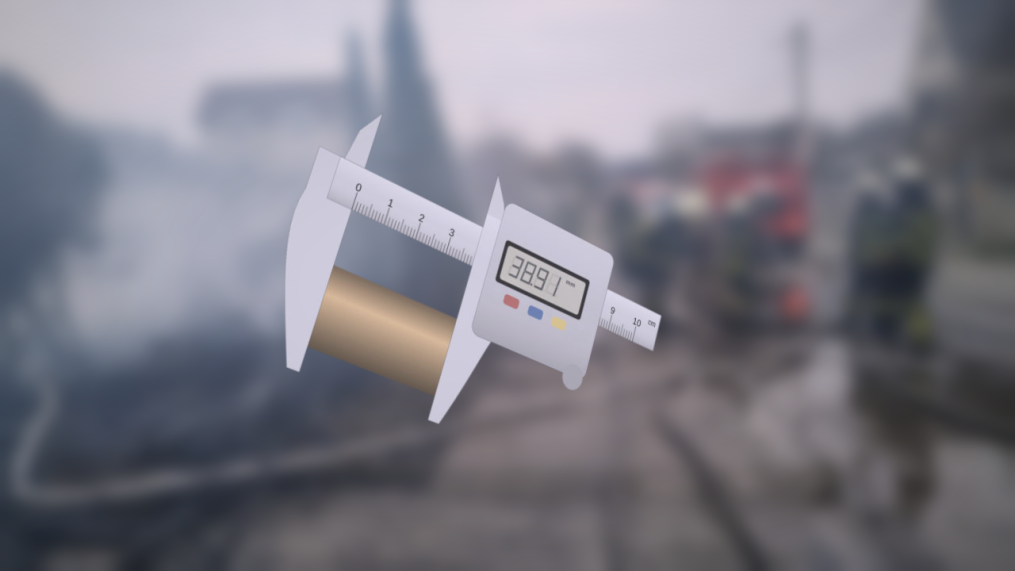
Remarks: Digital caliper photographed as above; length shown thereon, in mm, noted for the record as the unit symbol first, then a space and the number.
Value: mm 38.91
